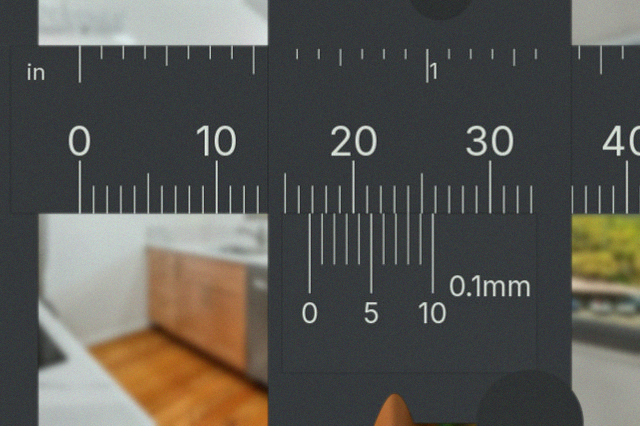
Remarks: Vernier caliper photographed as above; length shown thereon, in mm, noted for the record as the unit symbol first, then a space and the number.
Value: mm 16.8
